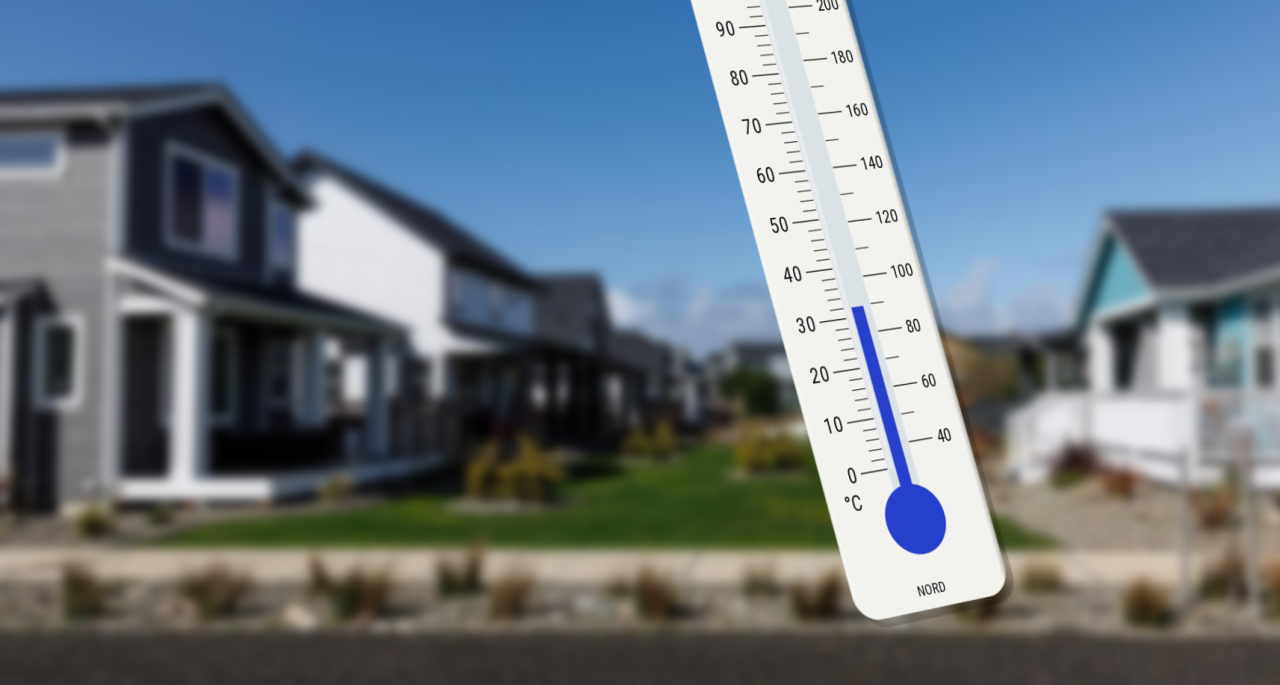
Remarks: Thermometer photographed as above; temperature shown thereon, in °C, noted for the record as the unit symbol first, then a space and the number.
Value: °C 32
